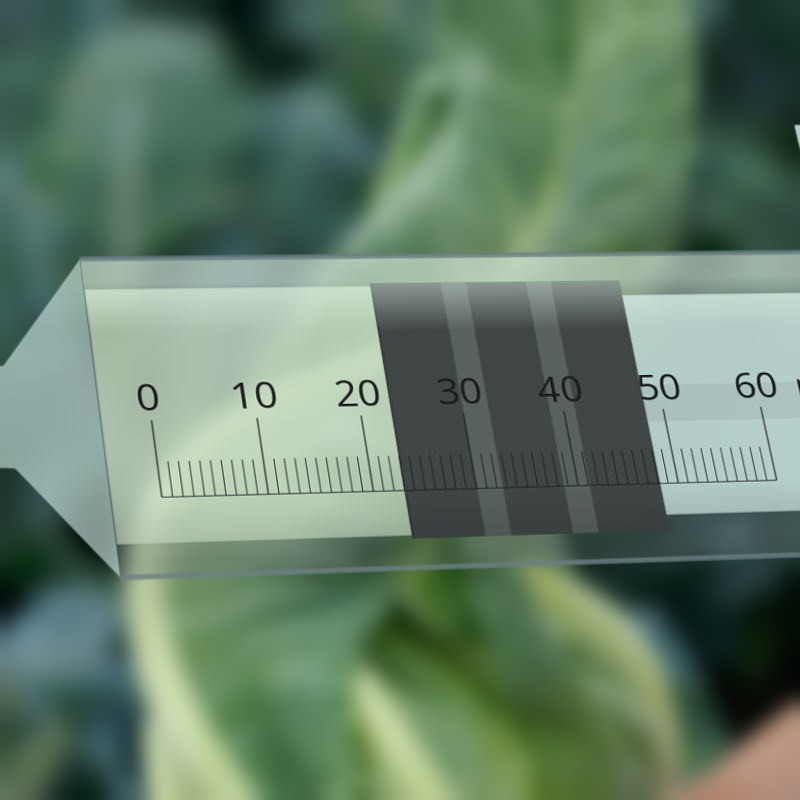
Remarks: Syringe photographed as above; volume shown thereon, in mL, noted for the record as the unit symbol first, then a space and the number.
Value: mL 23
